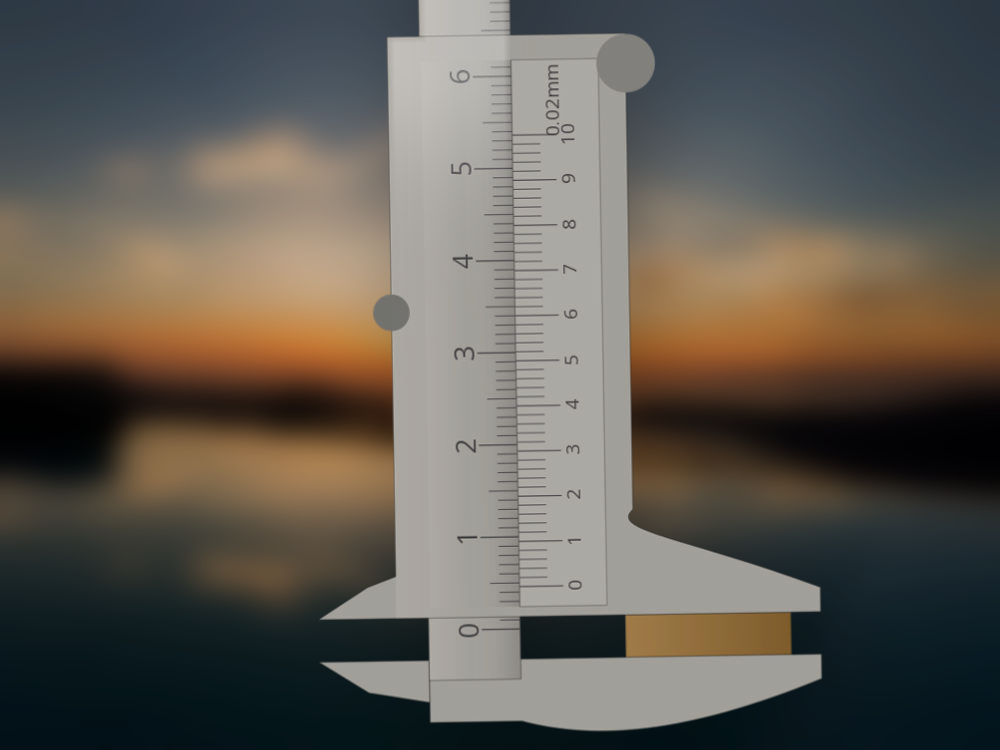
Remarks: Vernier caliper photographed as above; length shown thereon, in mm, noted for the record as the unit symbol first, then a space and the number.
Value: mm 4.6
